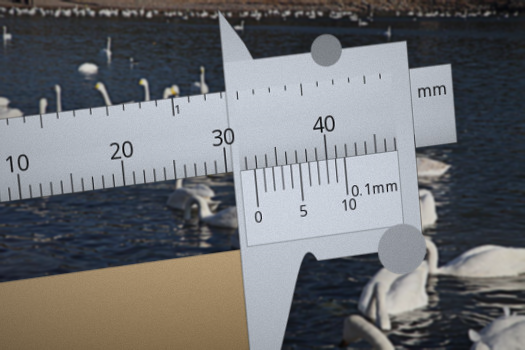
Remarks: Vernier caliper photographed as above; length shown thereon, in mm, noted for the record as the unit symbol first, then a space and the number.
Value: mm 32.8
